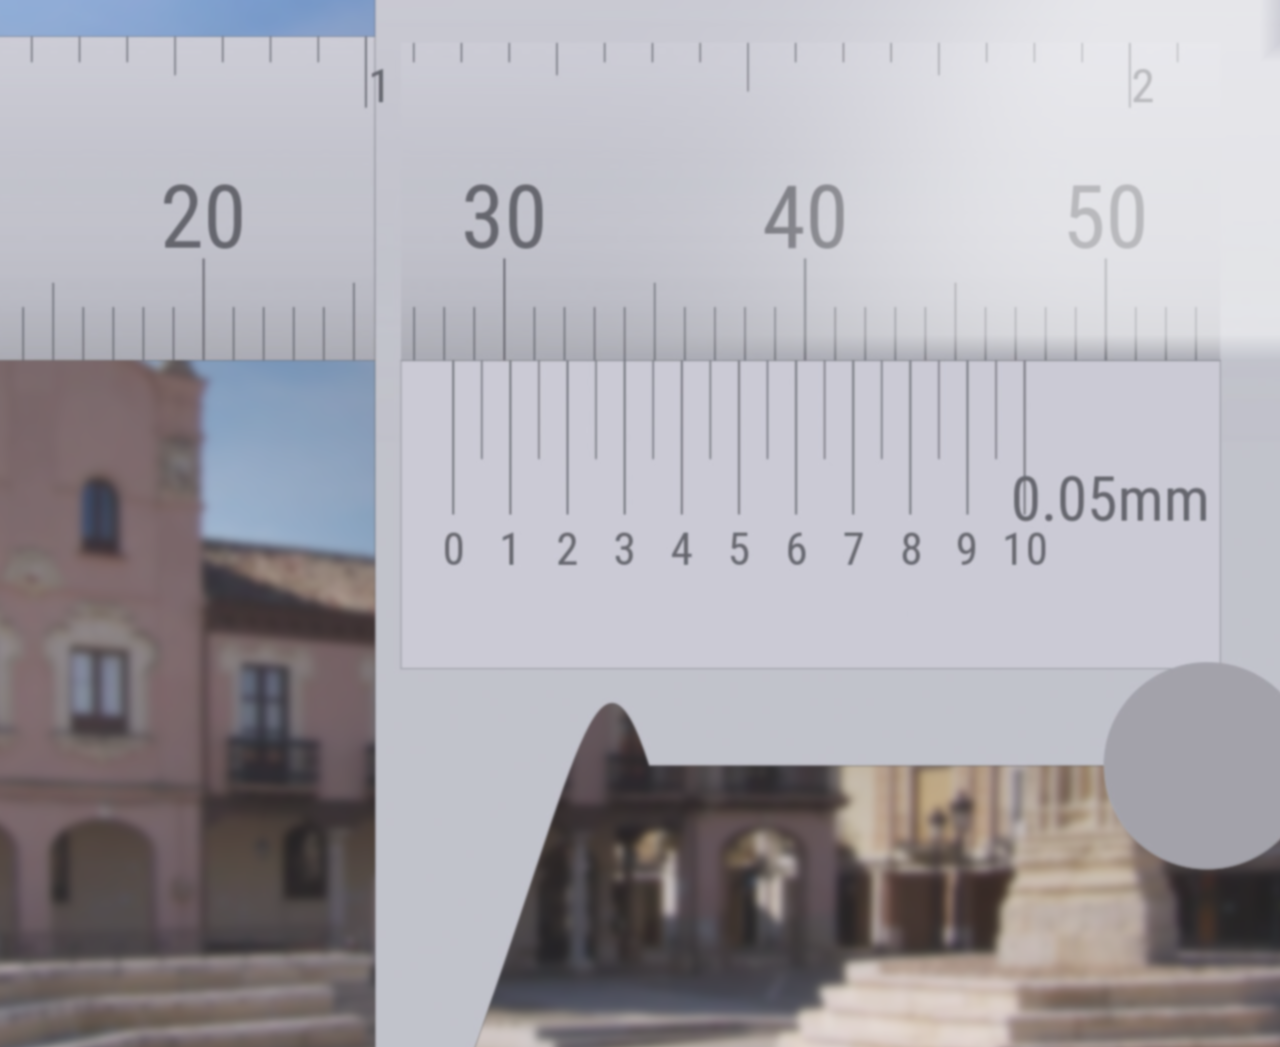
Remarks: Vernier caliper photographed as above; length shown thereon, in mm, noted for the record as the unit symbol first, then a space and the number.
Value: mm 28.3
